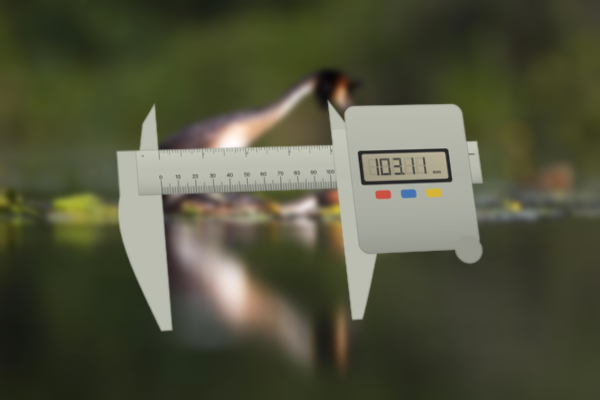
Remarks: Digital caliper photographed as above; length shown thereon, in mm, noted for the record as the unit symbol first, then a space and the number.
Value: mm 103.11
